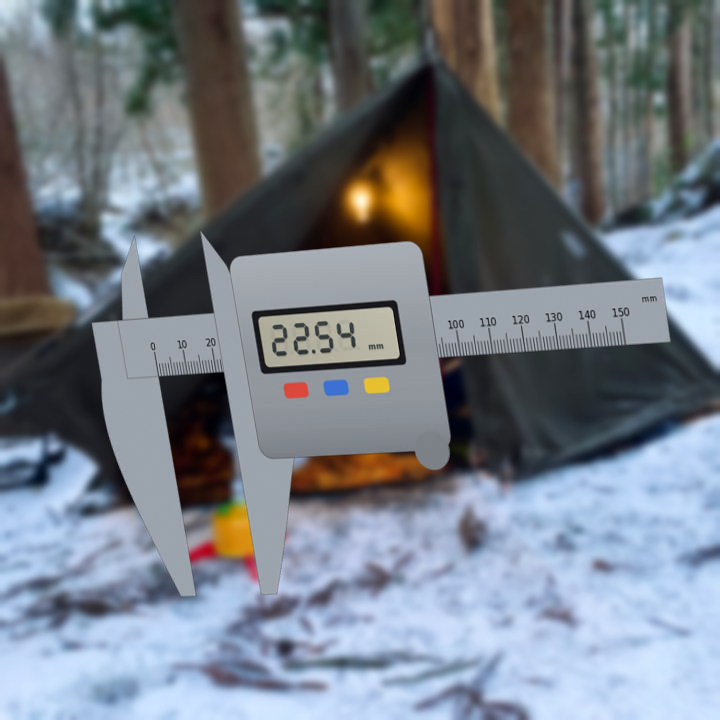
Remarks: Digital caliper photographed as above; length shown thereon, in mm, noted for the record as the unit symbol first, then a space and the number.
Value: mm 22.54
